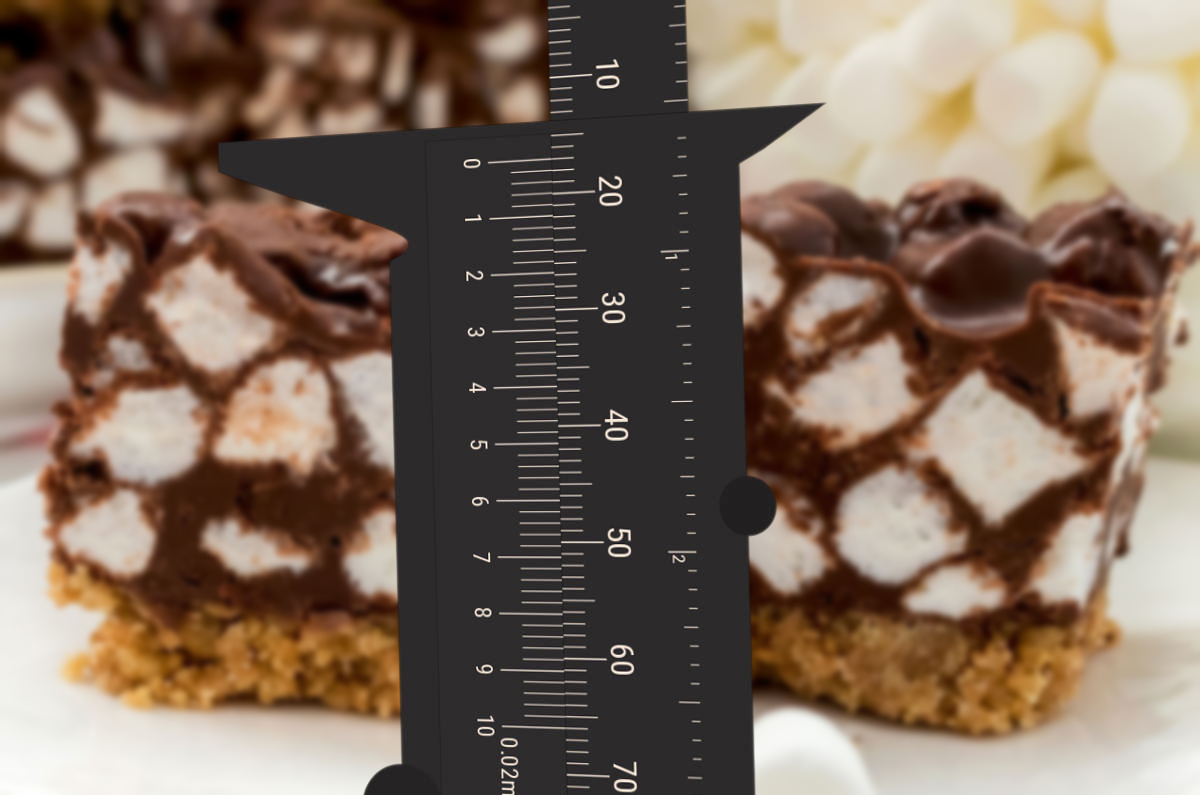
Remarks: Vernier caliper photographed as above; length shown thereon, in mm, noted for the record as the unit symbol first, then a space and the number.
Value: mm 17.0
